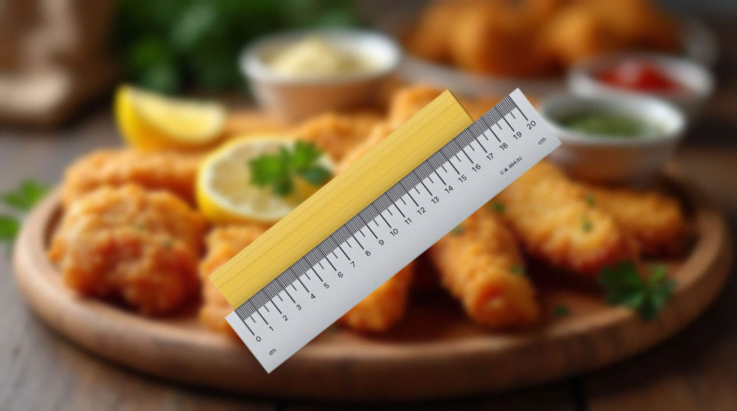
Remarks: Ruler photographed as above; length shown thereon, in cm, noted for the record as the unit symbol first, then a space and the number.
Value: cm 17.5
